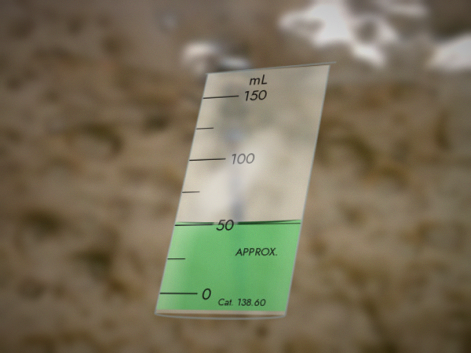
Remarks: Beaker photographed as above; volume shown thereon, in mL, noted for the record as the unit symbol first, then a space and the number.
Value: mL 50
